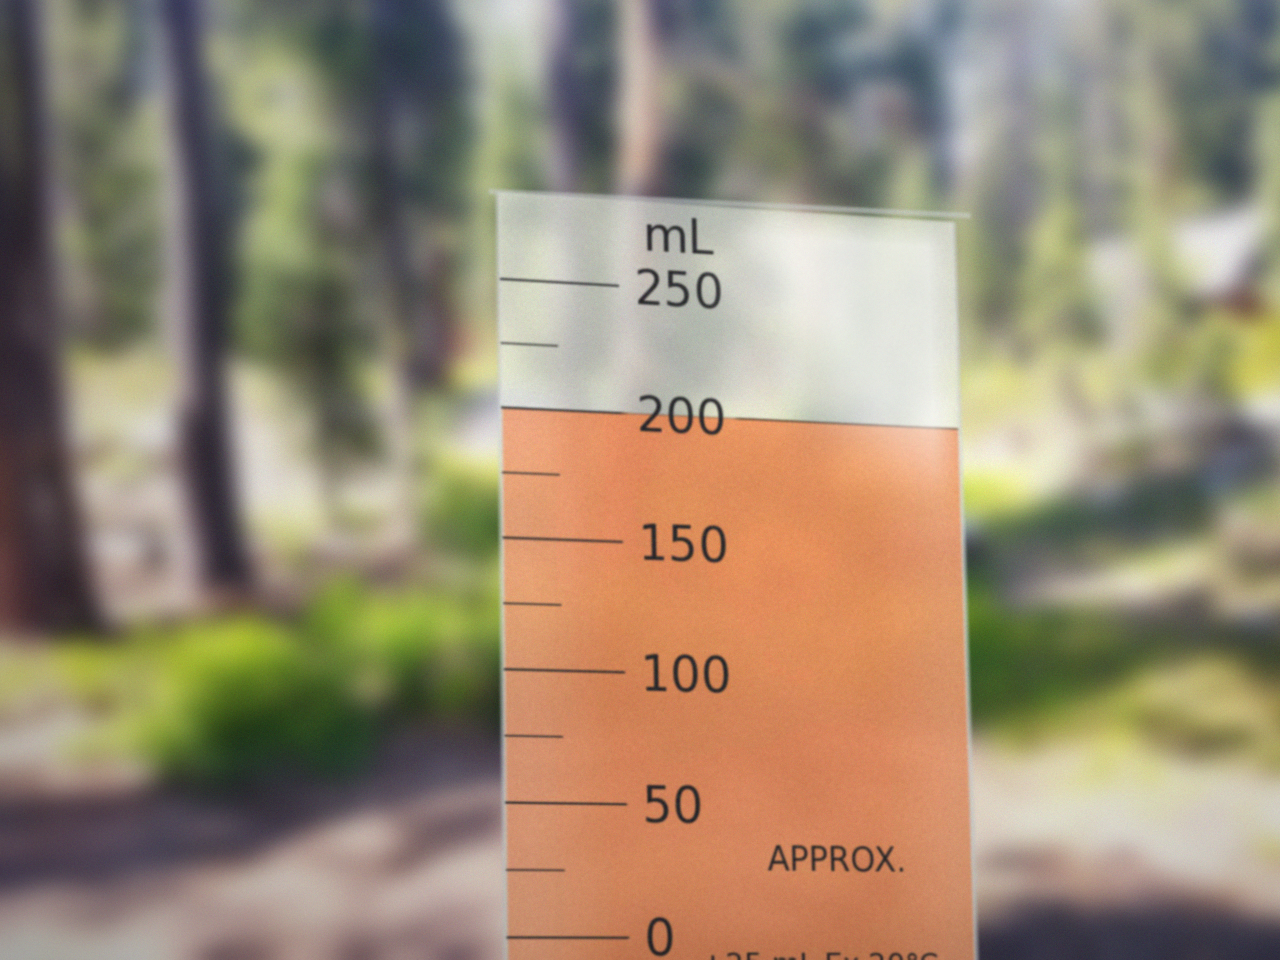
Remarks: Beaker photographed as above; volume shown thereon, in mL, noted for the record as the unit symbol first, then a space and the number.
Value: mL 200
